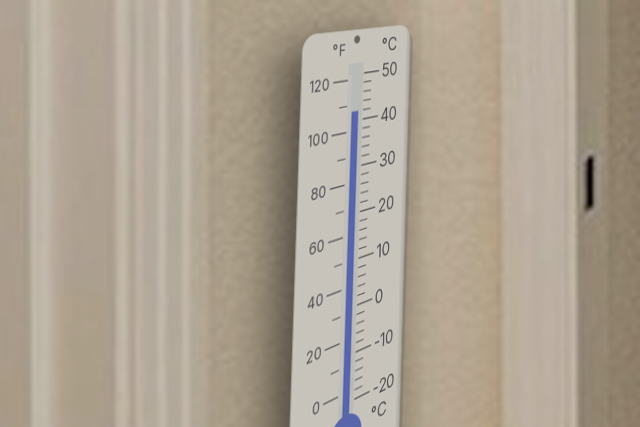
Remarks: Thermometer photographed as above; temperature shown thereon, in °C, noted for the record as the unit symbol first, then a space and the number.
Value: °C 42
